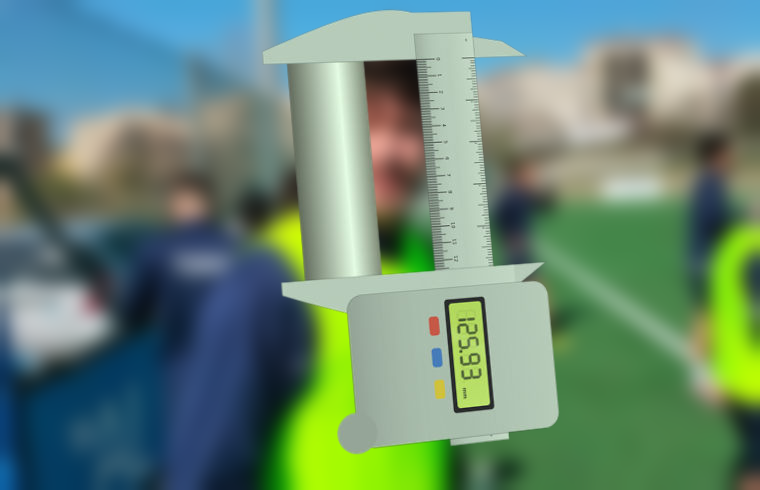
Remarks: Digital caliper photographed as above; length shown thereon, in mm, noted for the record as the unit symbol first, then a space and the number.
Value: mm 125.93
